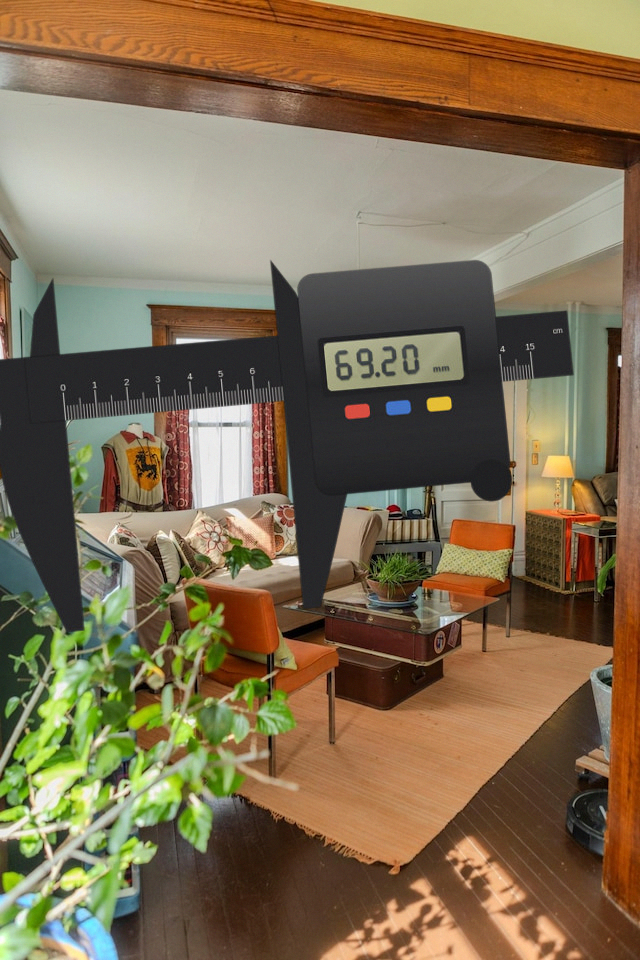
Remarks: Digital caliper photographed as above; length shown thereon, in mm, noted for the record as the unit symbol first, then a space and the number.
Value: mm 69.20
